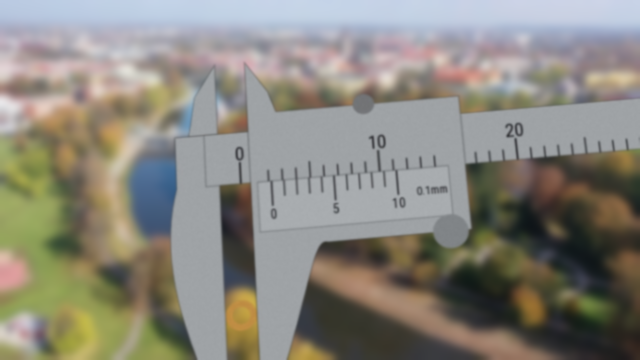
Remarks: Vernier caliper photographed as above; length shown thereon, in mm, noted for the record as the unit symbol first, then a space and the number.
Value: mm 2.2
